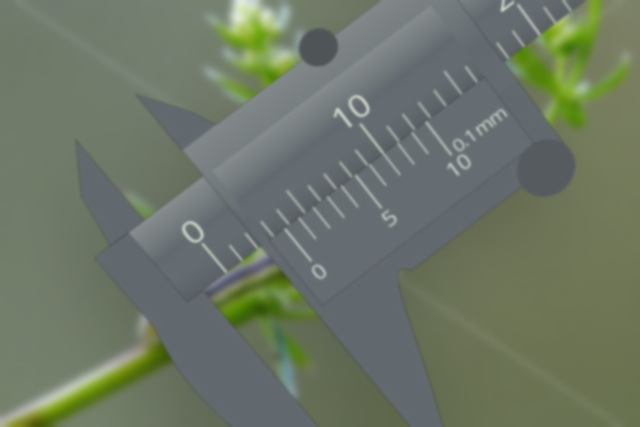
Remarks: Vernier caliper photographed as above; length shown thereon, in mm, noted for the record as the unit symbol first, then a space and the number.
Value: mm 3.7
